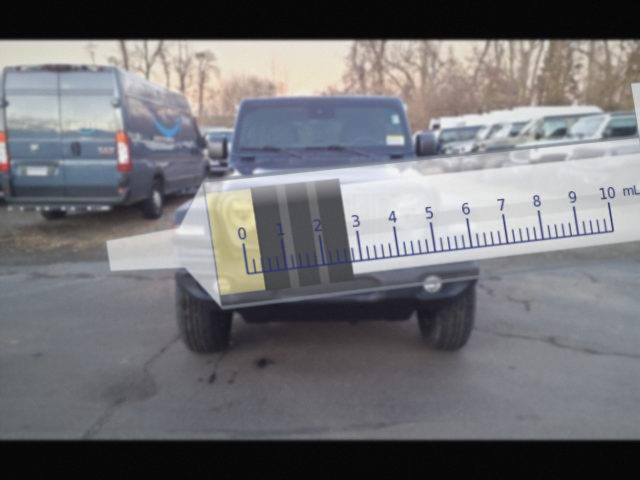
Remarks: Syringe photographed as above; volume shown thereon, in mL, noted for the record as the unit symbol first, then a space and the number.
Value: mL 0.4
